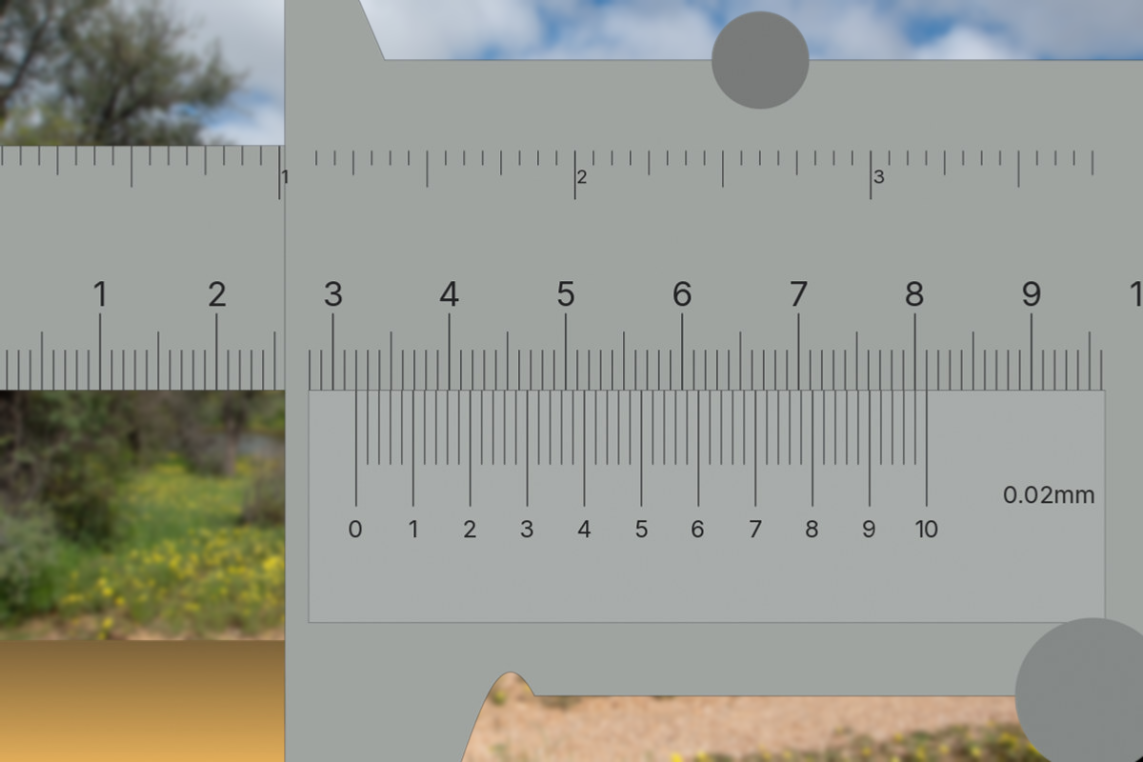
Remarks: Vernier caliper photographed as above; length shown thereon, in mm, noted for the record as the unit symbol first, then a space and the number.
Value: mm 32.0
